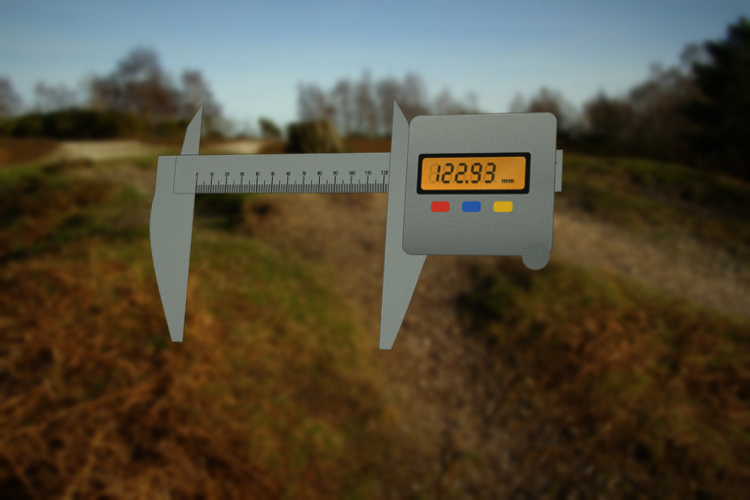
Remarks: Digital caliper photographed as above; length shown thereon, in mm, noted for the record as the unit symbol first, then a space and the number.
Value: mm 122.93
